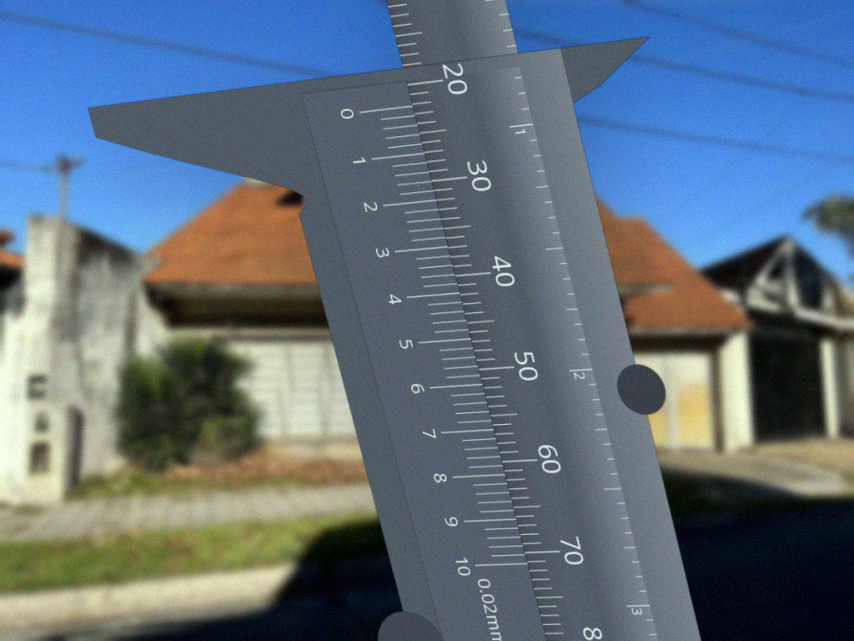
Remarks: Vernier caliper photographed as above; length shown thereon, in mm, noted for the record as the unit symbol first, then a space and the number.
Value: mm 22.2
